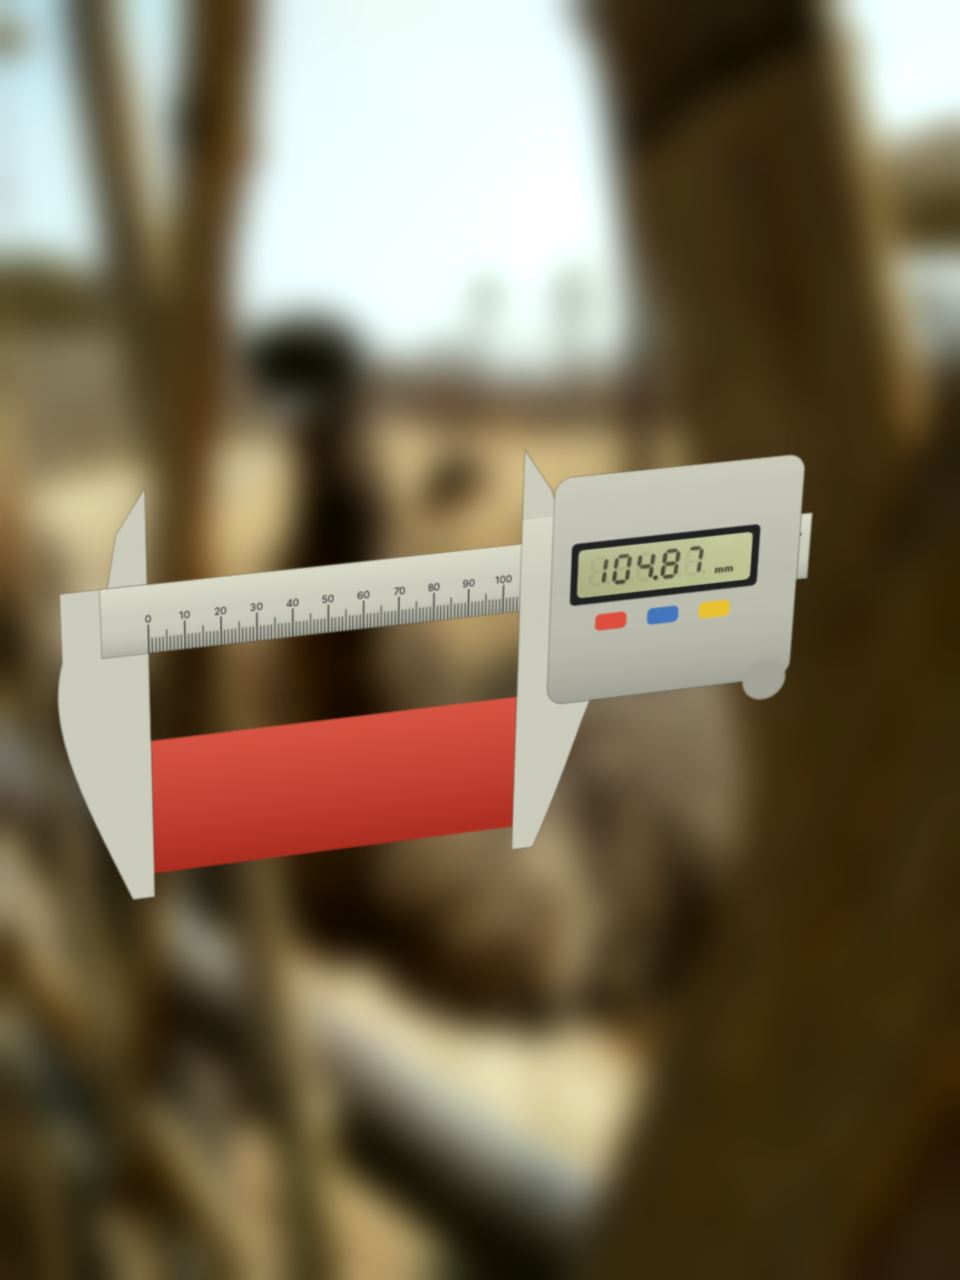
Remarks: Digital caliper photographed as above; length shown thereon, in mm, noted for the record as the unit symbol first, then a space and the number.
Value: mm 104.87
